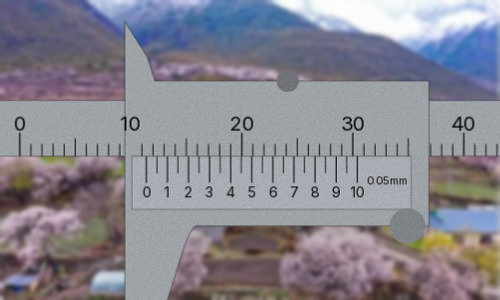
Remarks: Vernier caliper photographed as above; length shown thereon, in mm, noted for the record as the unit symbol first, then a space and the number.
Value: mm 11.4
